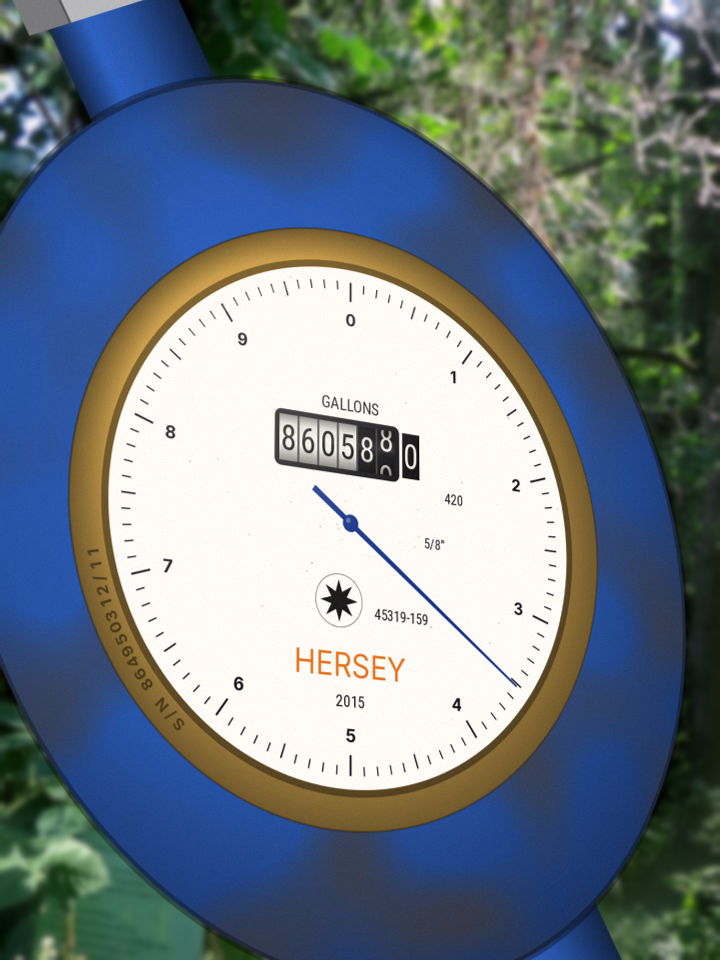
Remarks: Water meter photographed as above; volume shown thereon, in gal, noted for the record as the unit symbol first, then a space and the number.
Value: gal 8605883.5
